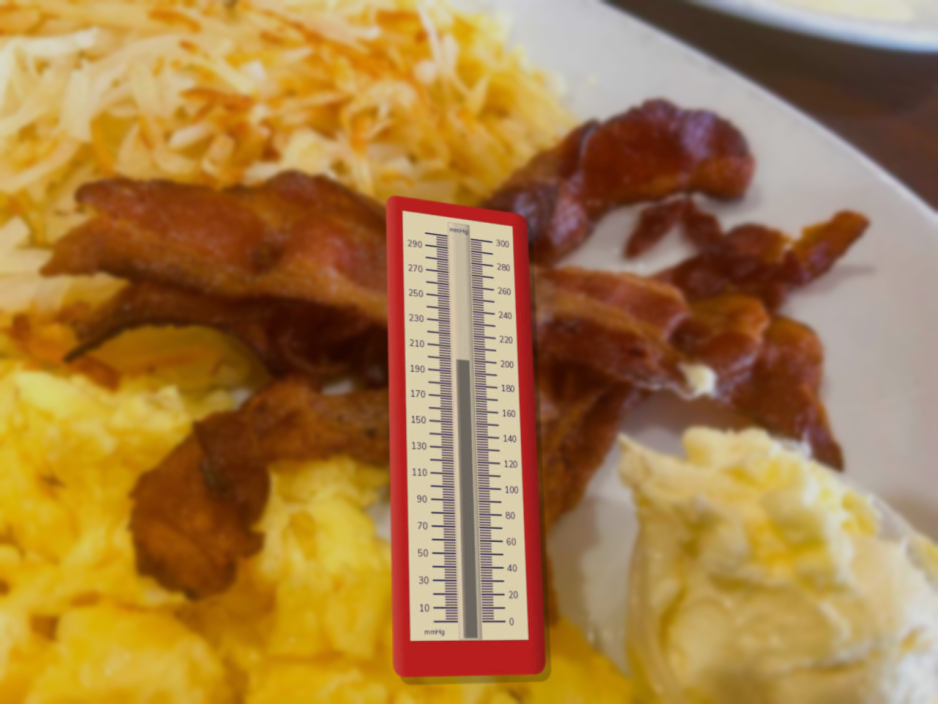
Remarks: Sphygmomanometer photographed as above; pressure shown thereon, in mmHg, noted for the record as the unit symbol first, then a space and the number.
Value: mmHg 200
